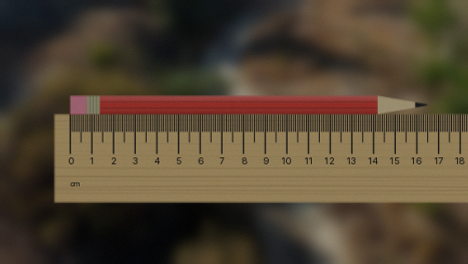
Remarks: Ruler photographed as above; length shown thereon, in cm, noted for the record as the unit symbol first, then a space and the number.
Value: cm 16.5
